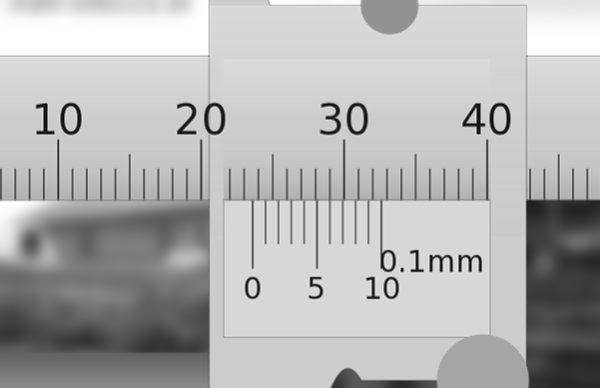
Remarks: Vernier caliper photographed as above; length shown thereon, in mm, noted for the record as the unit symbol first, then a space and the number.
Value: mm 23.6
